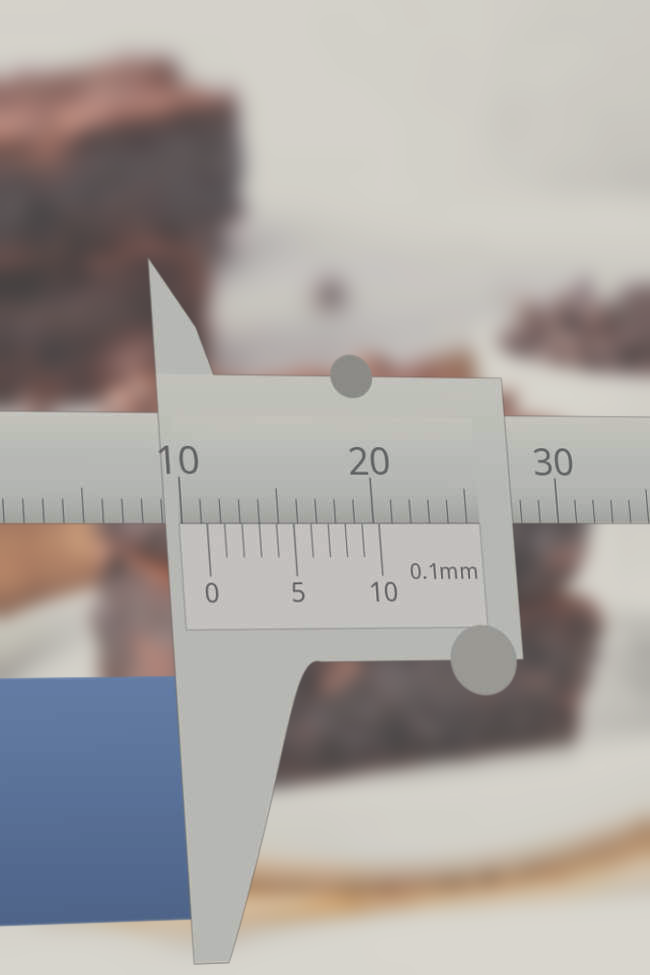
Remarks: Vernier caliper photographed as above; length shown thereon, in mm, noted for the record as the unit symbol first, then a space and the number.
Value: mm 11.3
